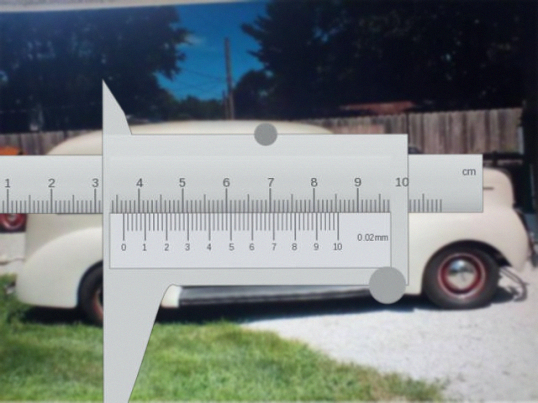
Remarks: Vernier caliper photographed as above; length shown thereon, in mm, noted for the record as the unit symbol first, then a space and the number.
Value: mm 36.5
